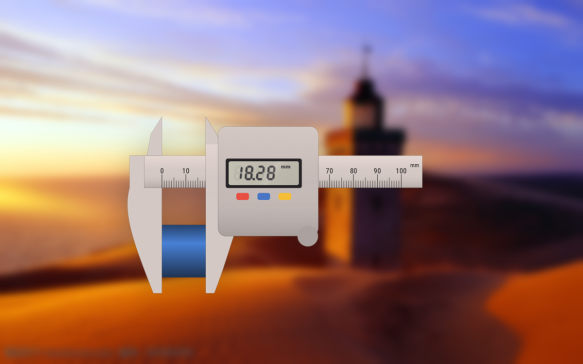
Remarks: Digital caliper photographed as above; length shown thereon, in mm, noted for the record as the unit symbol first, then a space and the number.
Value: mm 18.28
